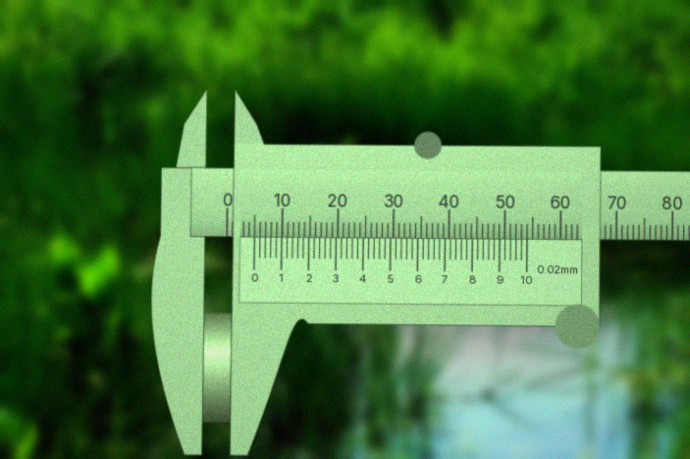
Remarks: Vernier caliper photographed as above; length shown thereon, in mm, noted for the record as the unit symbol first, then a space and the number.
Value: mm 5.0
